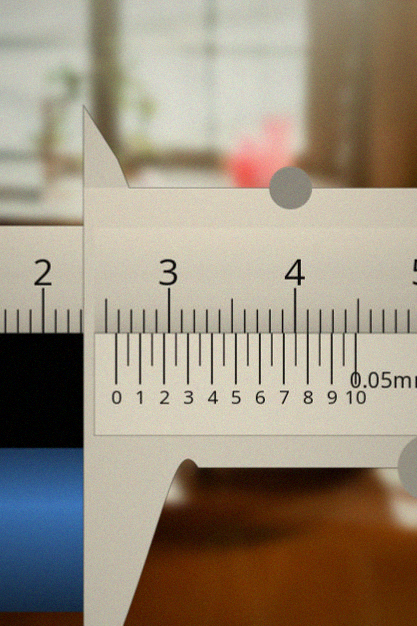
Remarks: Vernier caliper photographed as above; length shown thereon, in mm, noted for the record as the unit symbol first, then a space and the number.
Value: mm 25.8
